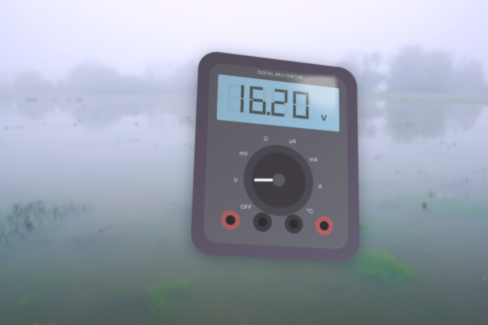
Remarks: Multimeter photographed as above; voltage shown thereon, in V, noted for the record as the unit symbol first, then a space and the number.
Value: V 16.20
